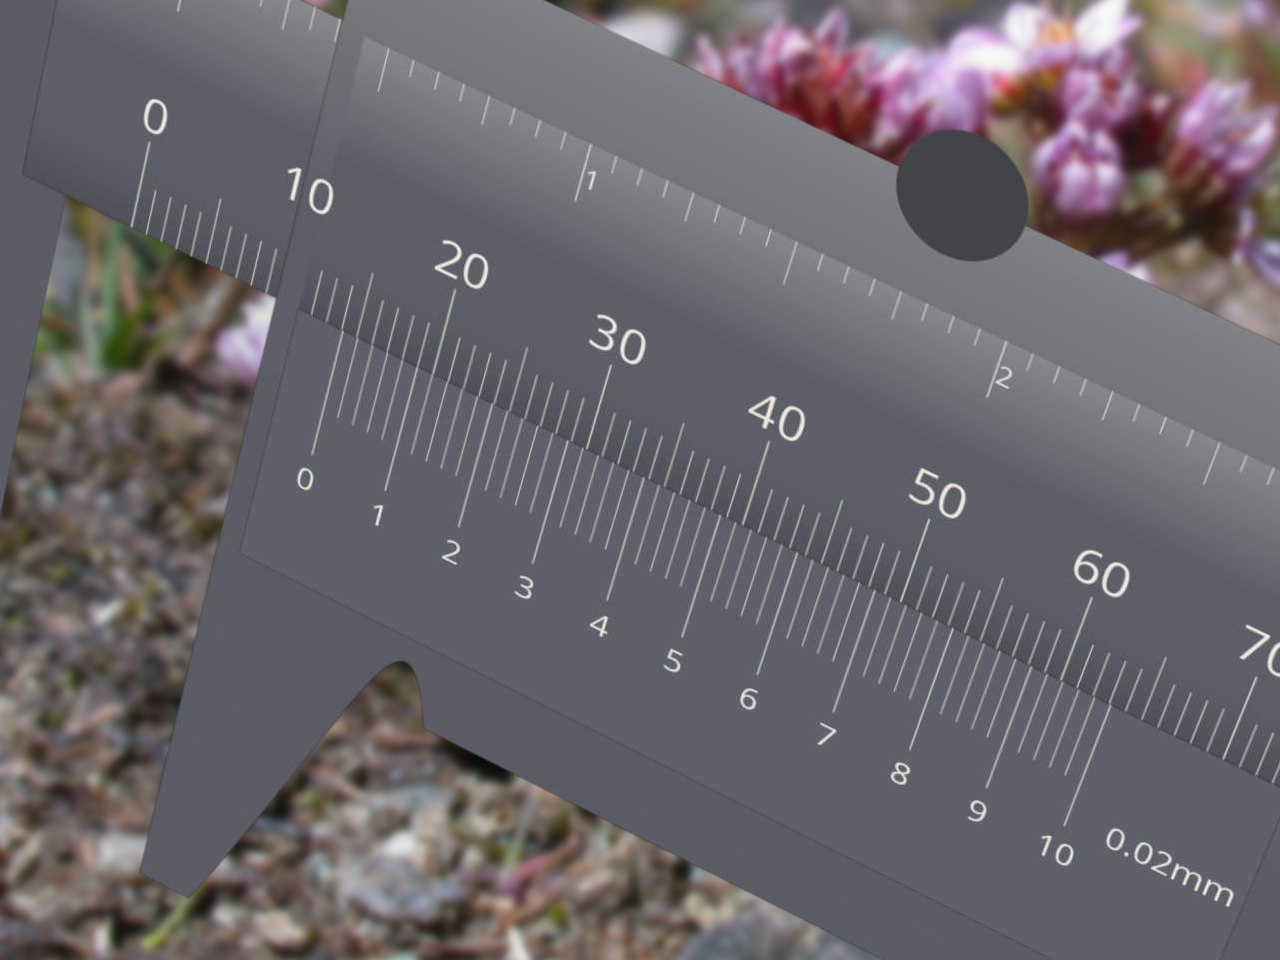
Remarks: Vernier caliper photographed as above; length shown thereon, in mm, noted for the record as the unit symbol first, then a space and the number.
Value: mm 14.1
